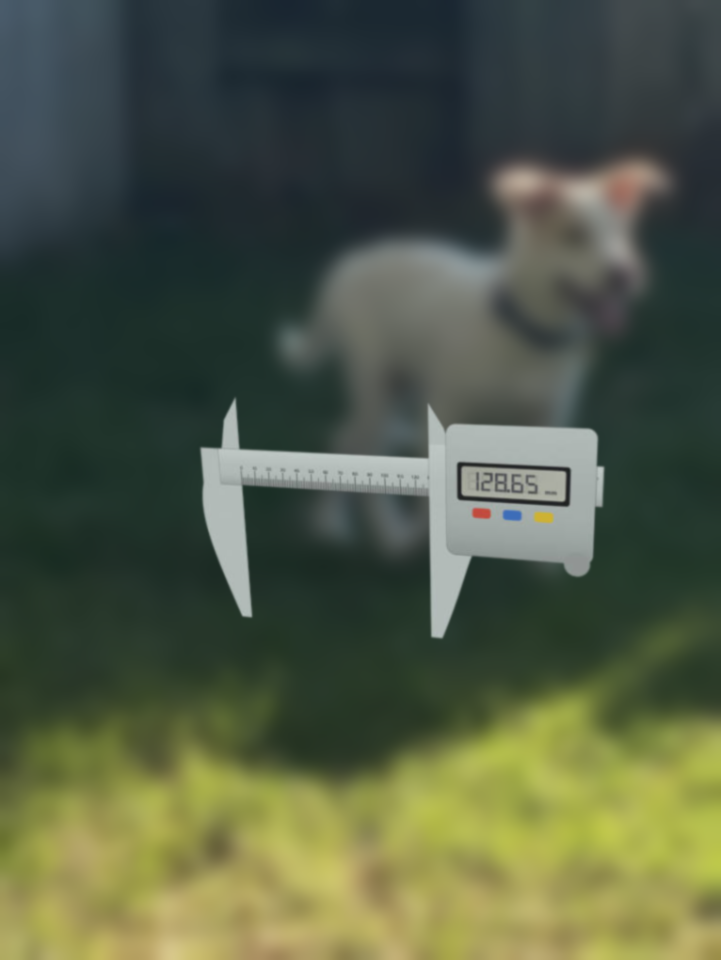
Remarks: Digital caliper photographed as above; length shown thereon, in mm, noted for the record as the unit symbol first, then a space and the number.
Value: mm 128.65
